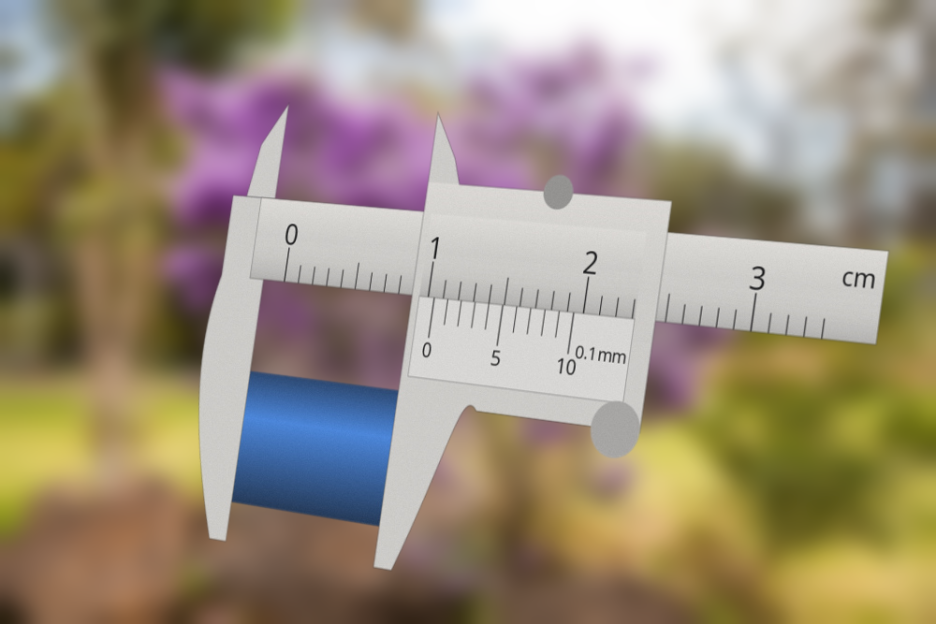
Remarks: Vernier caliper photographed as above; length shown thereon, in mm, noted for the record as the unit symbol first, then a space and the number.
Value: mm 10.4
